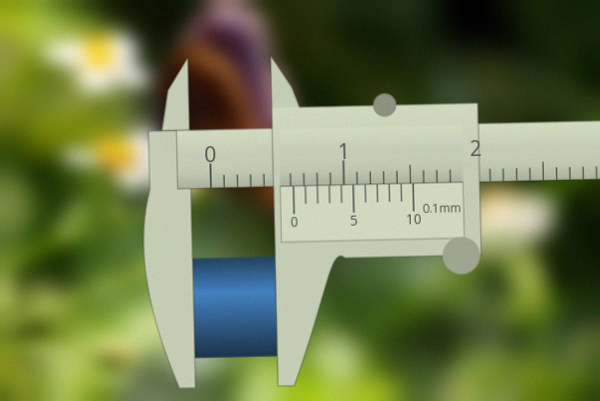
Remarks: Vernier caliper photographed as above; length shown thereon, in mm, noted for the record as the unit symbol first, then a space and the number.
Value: mm 6.2
